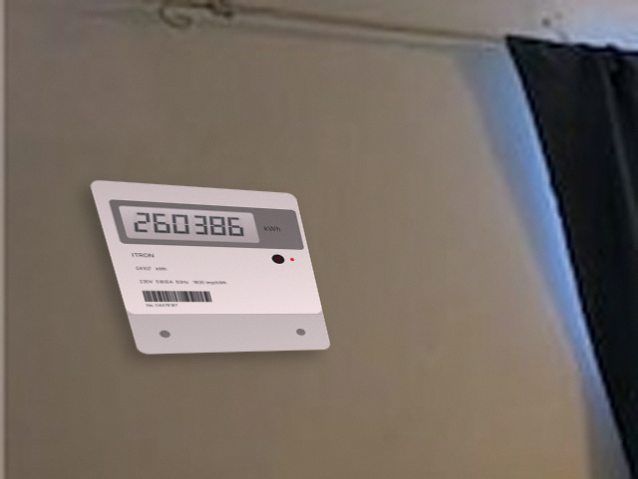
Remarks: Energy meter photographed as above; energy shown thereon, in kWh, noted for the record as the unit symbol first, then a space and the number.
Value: kWh 260386
